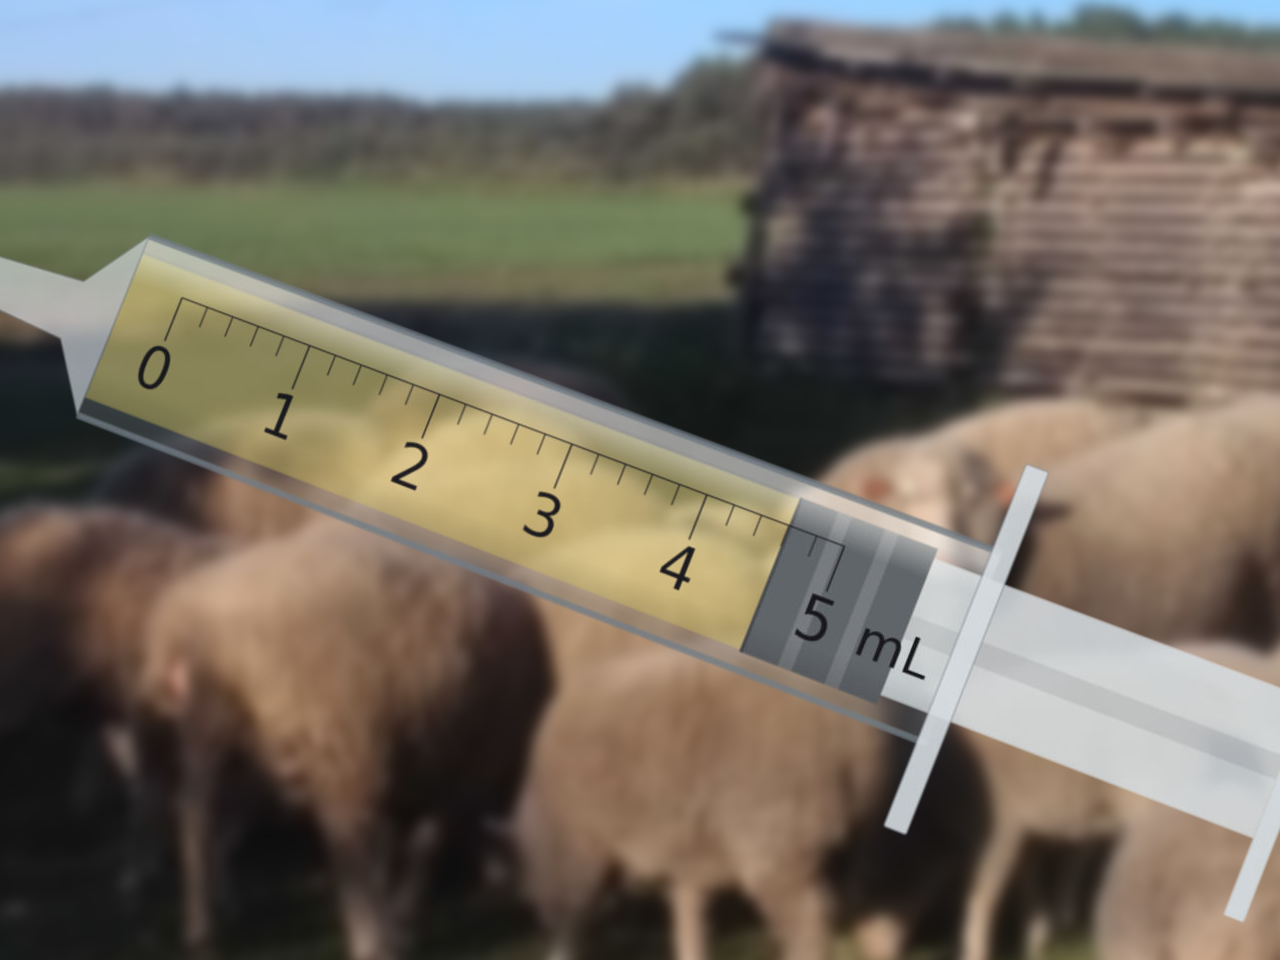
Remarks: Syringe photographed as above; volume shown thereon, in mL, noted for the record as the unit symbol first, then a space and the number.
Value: mL 4.6
